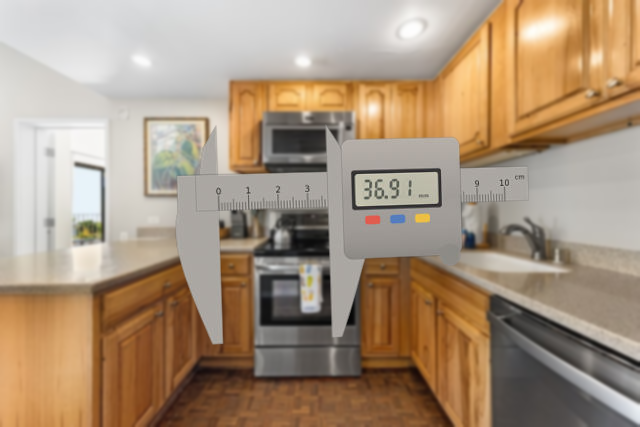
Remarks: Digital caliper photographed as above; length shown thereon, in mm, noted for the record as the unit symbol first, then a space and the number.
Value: mm 36.91
